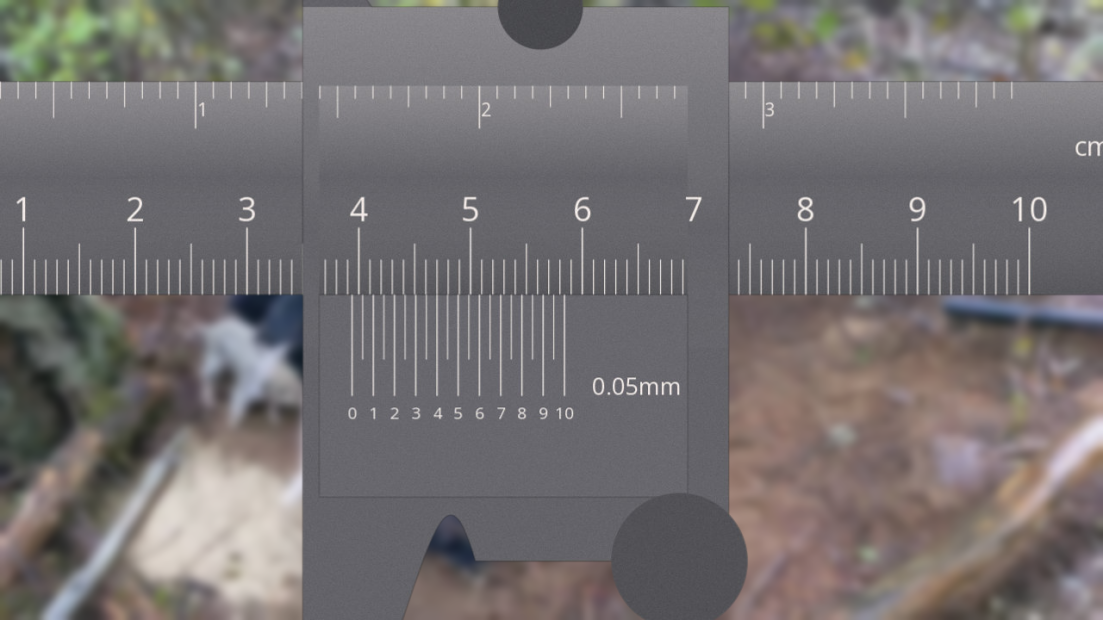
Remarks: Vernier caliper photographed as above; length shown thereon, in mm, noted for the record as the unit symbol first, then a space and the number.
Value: mm 39.4
